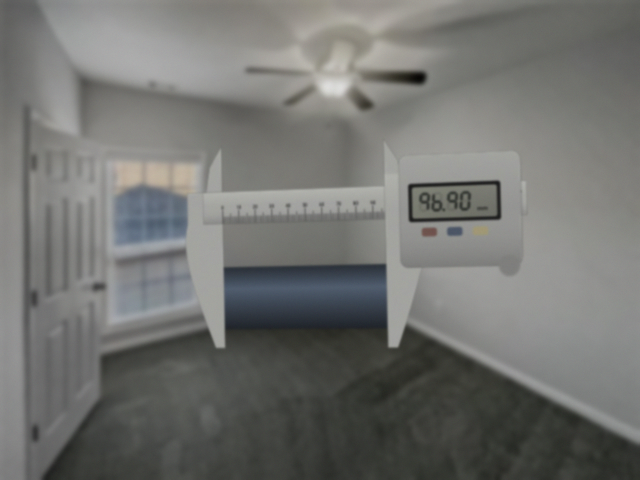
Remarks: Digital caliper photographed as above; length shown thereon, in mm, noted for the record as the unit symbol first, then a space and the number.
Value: mm 96.90
